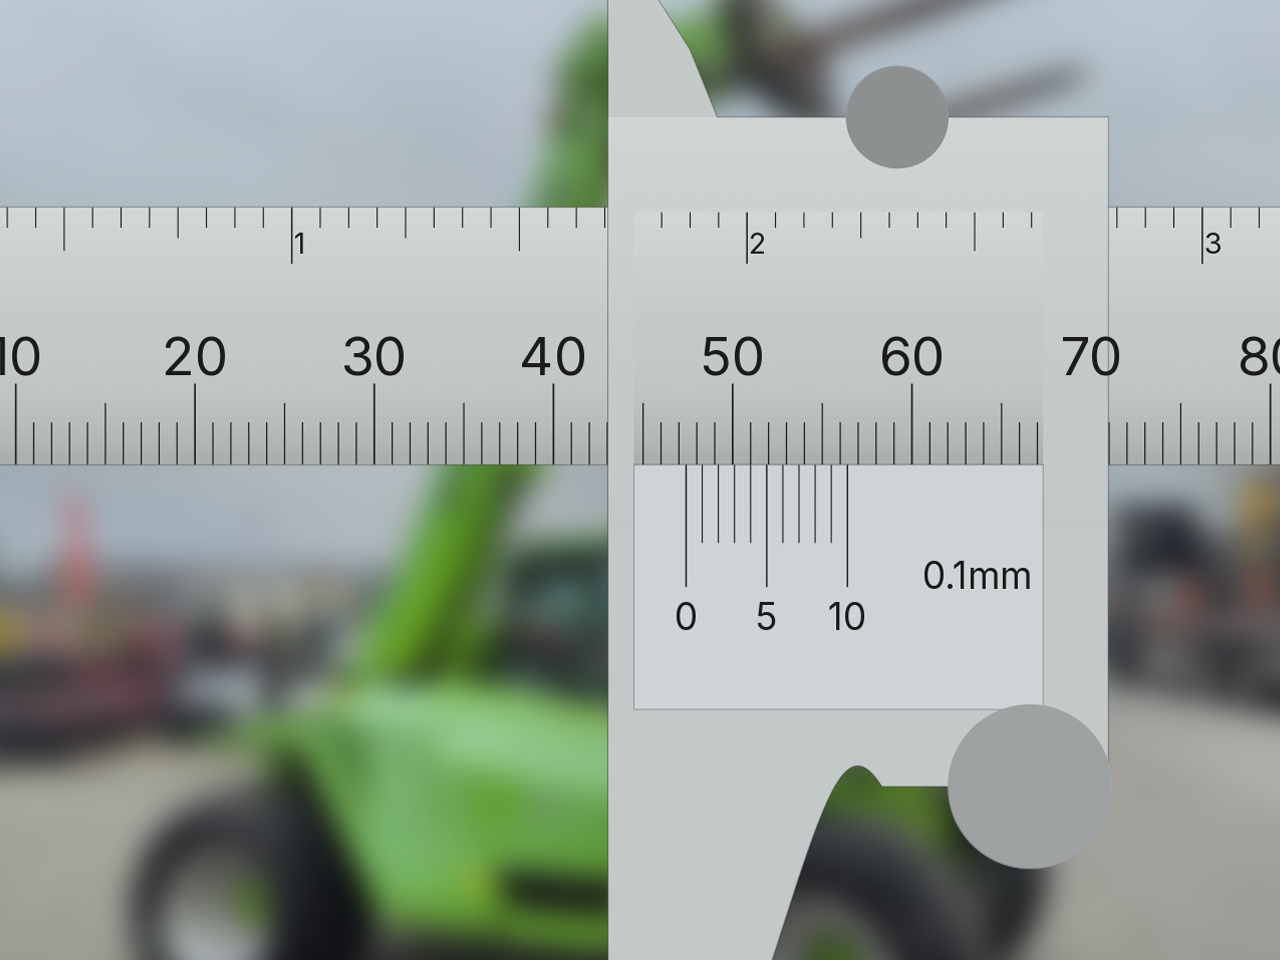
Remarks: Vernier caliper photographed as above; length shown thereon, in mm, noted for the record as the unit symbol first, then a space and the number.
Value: mm 47.4
